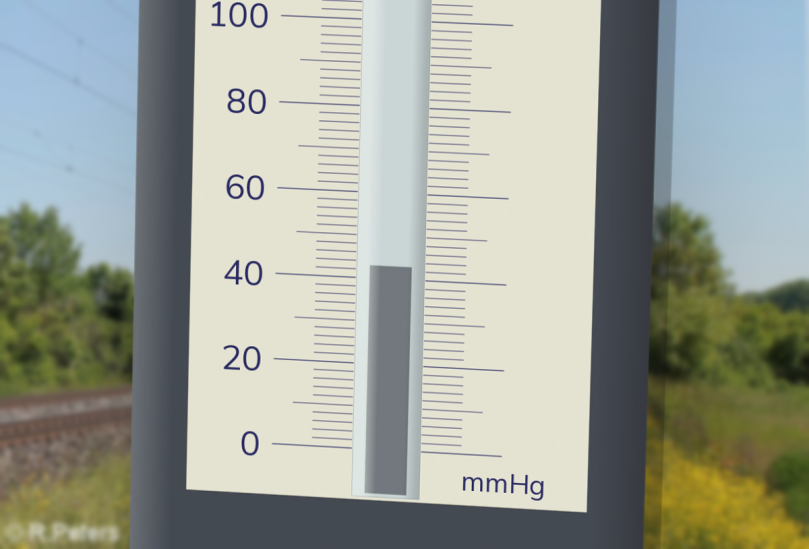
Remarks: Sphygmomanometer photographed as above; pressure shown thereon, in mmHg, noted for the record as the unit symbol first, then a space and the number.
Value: mmHg 43
